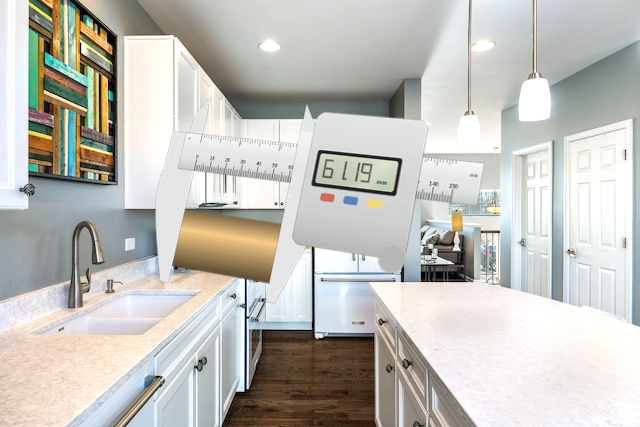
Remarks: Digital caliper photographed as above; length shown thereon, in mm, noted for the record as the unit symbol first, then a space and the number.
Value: mm 61.19
